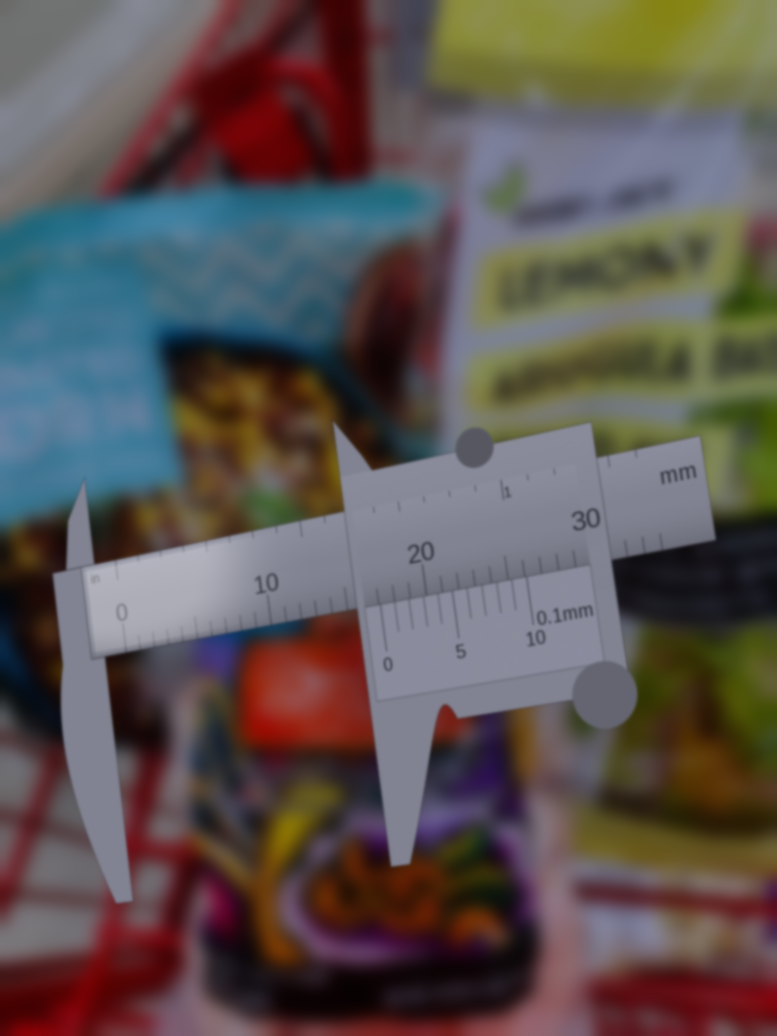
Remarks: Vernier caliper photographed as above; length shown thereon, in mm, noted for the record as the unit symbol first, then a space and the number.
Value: mm 17.1
